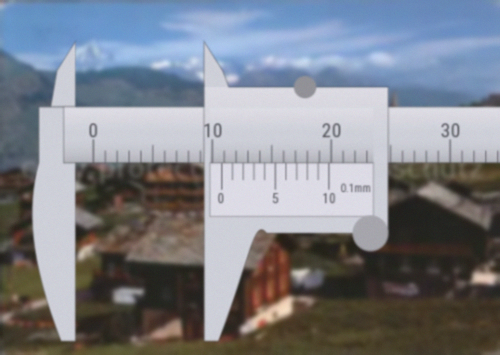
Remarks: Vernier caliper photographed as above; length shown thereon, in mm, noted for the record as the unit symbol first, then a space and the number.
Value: mm 10.8
